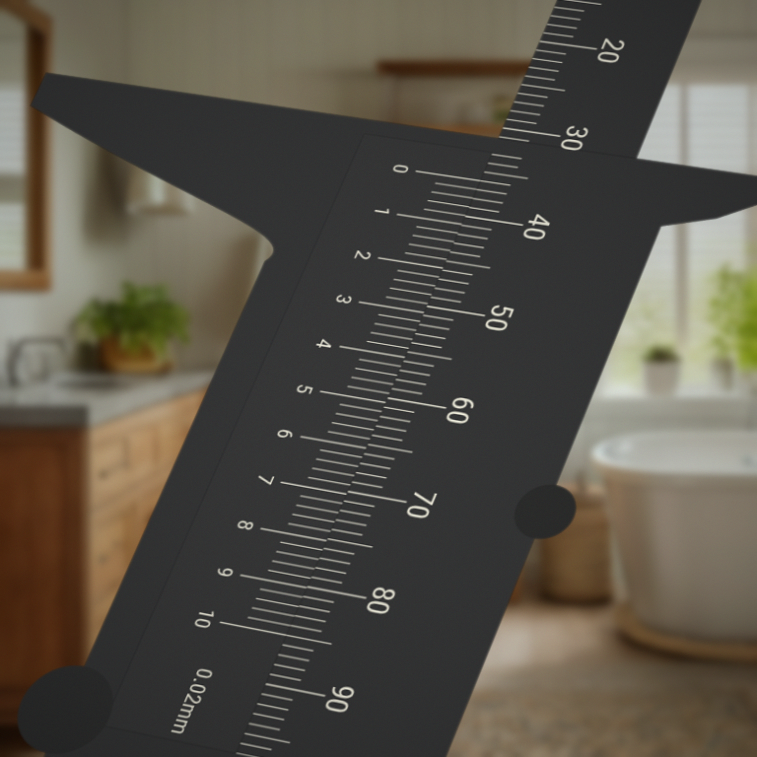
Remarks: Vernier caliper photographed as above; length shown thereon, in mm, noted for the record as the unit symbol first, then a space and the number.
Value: mm 36.0
